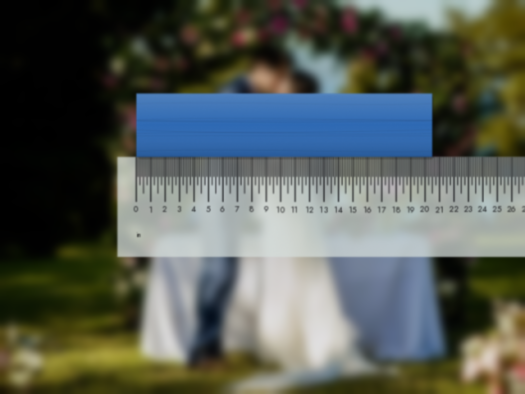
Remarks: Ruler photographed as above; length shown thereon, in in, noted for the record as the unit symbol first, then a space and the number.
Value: in 20.5
